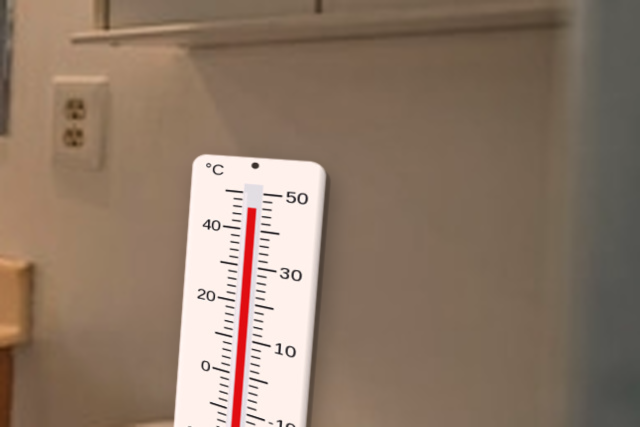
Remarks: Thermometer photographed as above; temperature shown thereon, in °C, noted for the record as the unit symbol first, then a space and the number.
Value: °C 46
